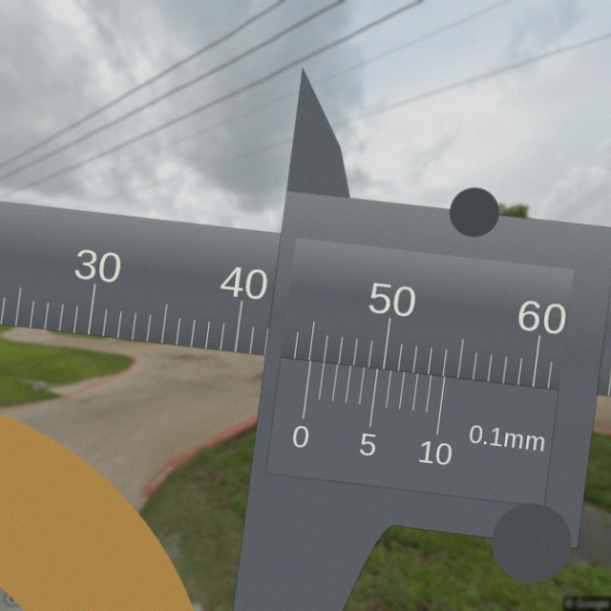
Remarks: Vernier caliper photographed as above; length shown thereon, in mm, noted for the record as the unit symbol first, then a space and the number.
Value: mm 45.1
